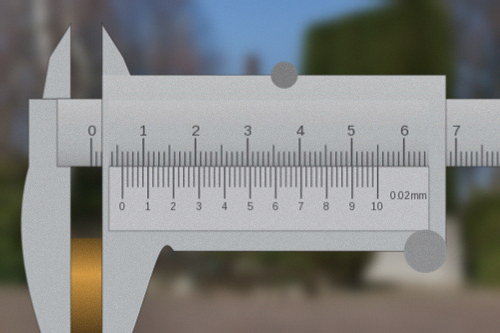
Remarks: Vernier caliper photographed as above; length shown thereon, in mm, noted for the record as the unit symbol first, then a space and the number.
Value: mm 6.0
